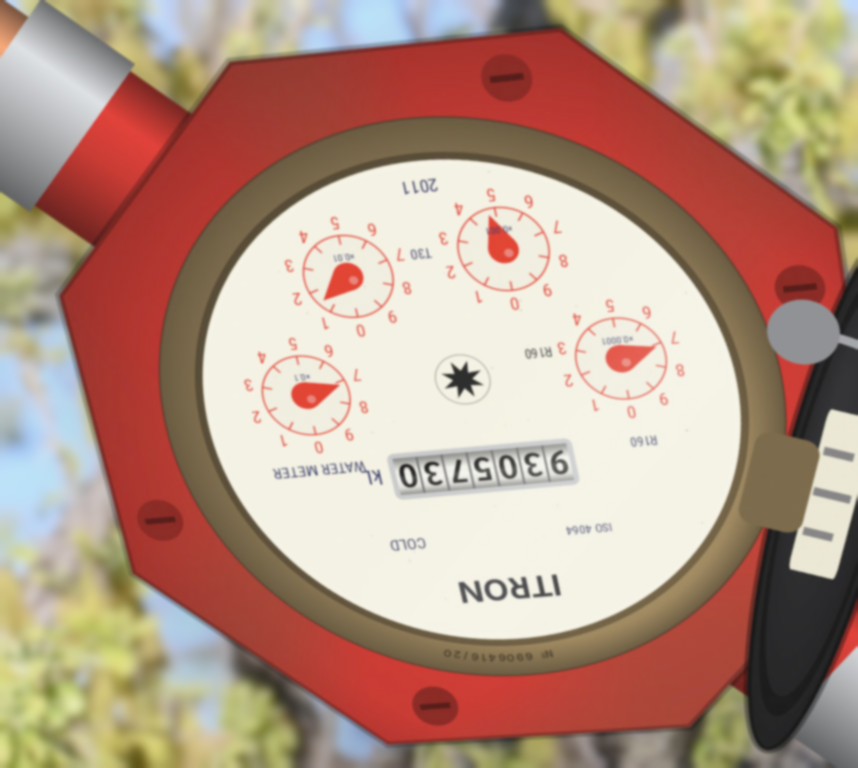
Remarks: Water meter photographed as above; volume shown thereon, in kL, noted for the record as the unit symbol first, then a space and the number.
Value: kL 9305730.7147
